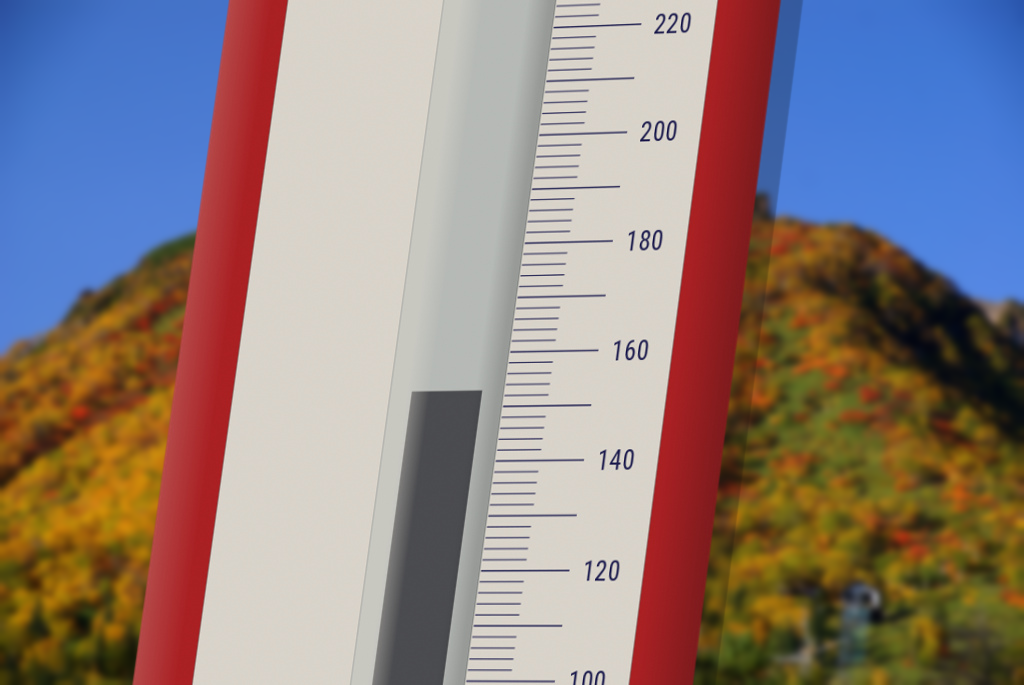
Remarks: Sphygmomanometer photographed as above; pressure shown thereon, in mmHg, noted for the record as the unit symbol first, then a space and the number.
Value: mmHg 153
